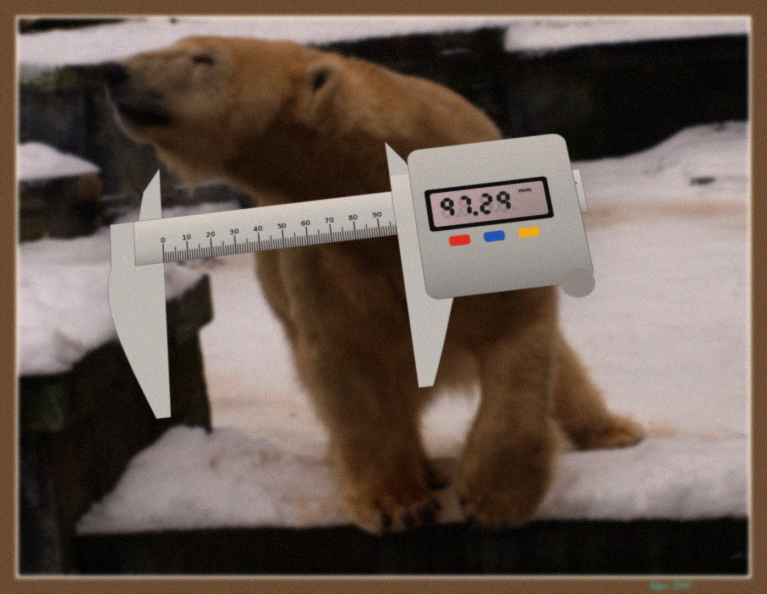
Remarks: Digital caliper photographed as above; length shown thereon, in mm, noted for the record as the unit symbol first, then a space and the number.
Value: mm 97.29
